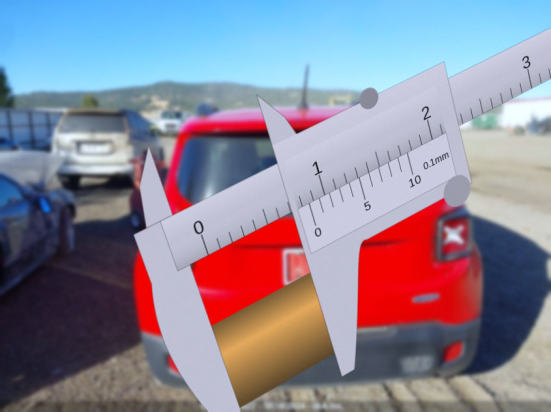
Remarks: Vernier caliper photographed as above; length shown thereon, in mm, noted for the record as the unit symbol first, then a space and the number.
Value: mm 8.6
